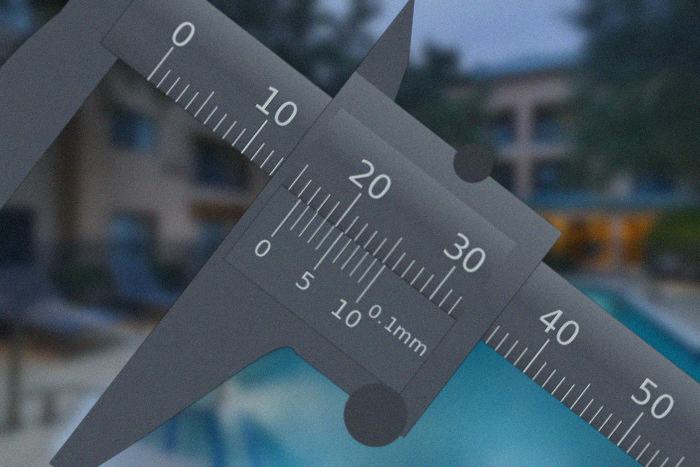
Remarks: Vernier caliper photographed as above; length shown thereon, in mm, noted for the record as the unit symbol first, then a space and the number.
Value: mm 16.3
